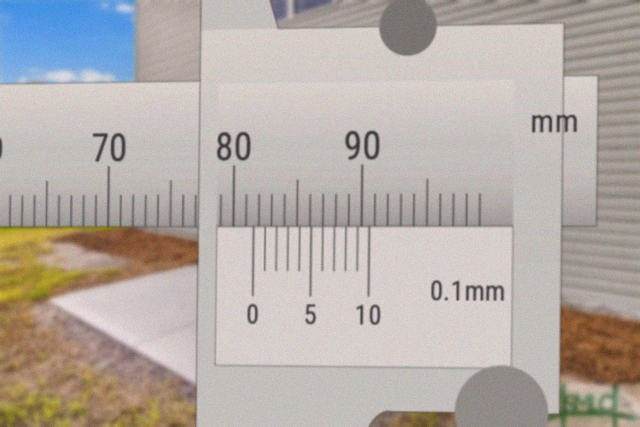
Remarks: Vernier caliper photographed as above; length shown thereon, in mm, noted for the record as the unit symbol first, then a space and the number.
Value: mm 81.6
